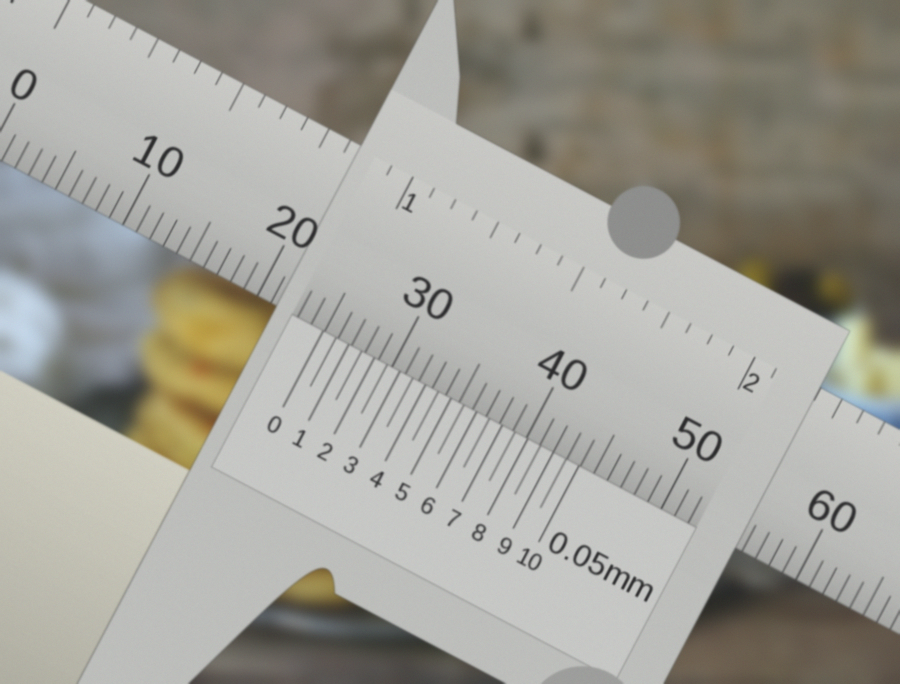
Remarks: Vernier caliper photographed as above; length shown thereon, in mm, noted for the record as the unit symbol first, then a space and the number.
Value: mm 24.9
